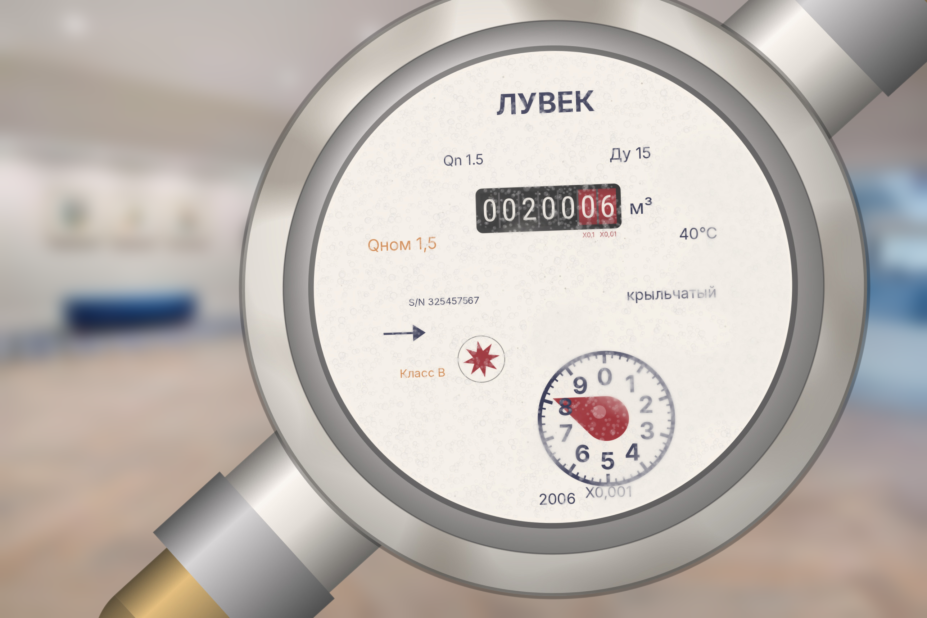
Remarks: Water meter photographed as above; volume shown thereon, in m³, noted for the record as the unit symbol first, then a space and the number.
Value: m³ 200.068
